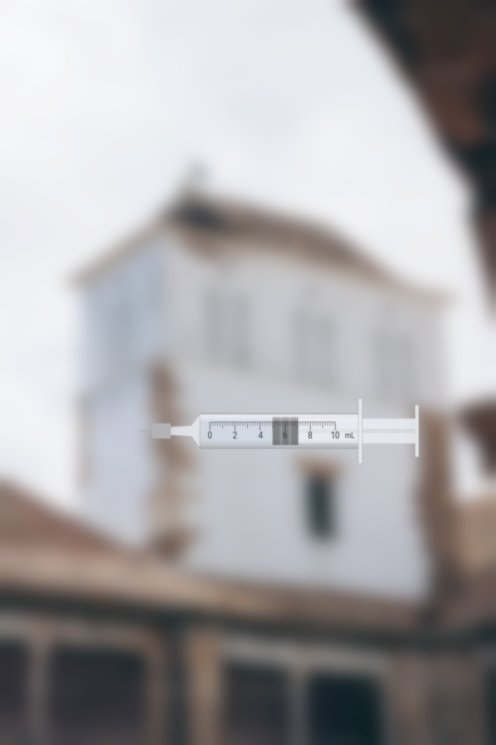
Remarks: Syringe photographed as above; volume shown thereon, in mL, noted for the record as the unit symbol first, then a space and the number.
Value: mL 5
